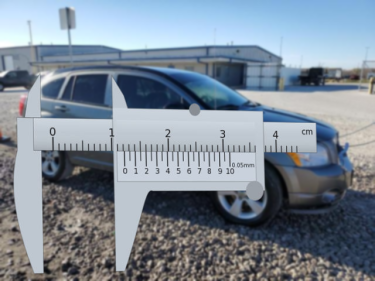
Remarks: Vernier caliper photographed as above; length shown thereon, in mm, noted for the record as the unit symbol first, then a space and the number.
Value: mm 12.2
